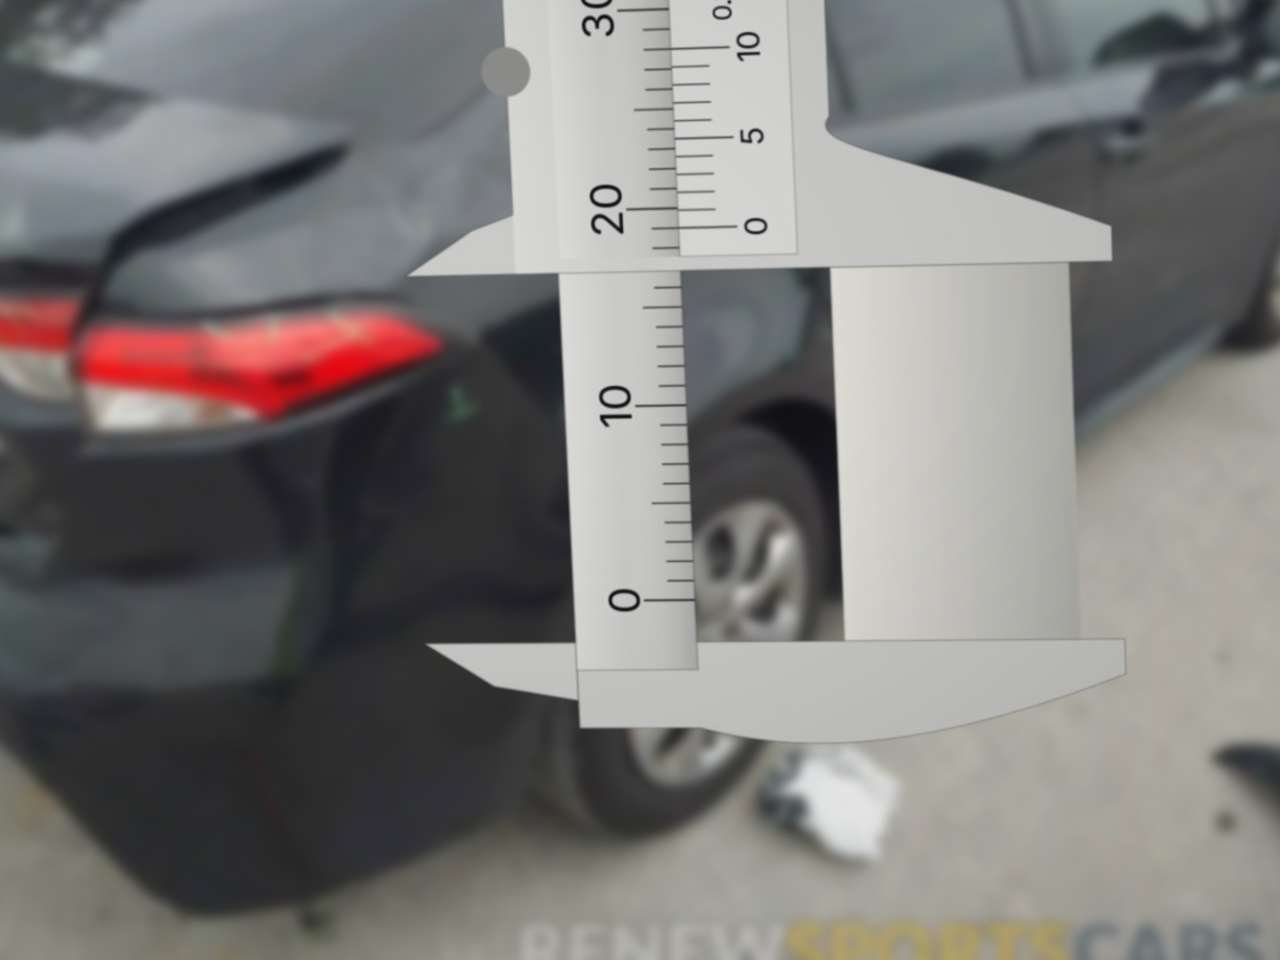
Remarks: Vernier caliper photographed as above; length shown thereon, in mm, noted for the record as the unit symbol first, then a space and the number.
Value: mm 19.0
